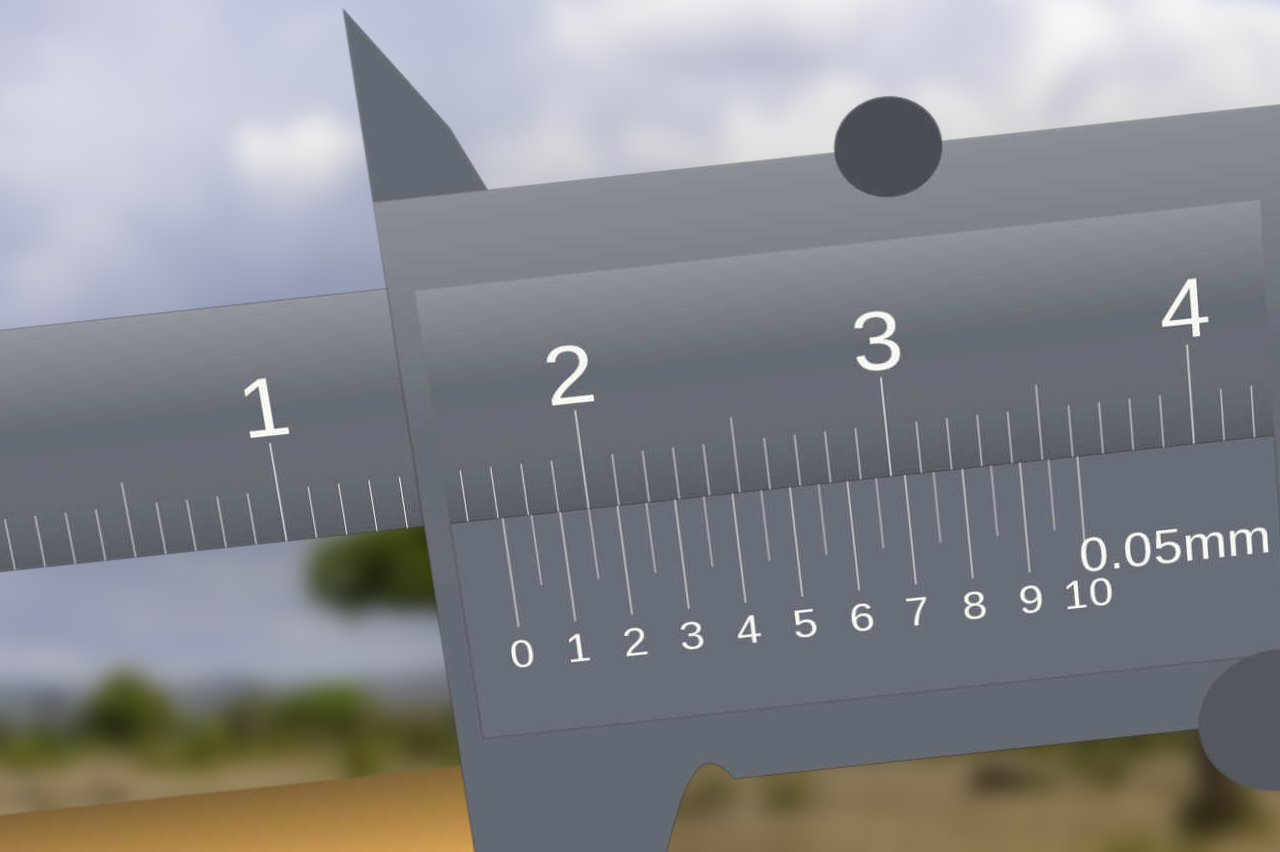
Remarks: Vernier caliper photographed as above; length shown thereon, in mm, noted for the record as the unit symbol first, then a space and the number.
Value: mm 17.15
